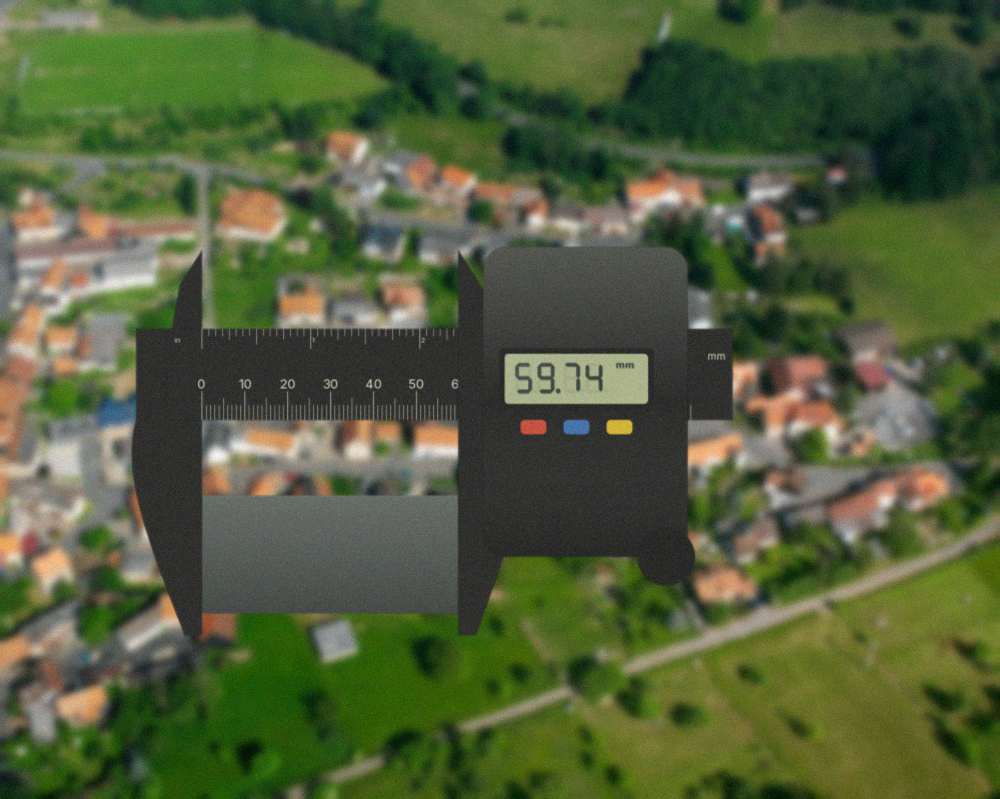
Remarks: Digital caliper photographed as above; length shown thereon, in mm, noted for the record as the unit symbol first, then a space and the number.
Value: mm 59.74
